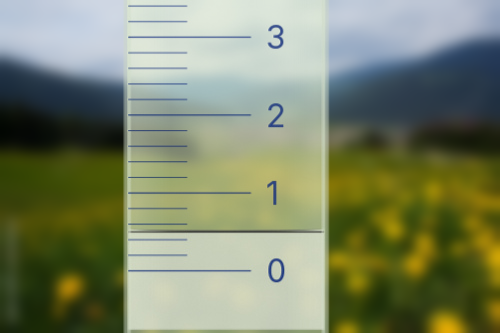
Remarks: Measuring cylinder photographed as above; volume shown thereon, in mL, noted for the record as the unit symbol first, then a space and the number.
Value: mL 0.5
